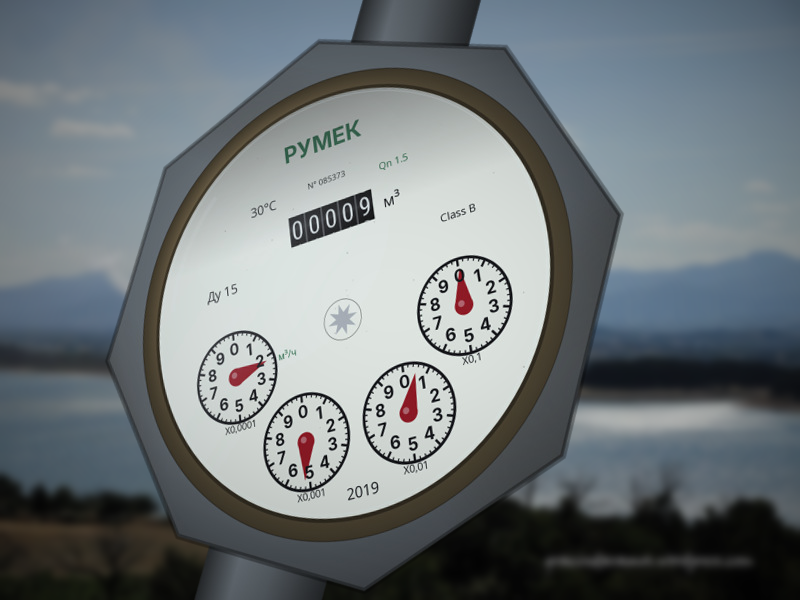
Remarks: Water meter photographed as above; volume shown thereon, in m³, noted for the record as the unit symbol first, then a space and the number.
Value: m³ 9.0052
